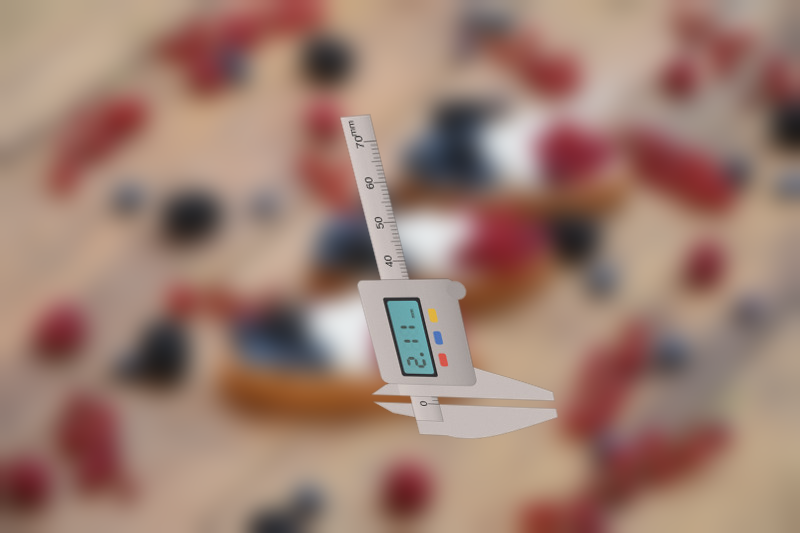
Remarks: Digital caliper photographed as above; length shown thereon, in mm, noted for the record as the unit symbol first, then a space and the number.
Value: mm 2.11
